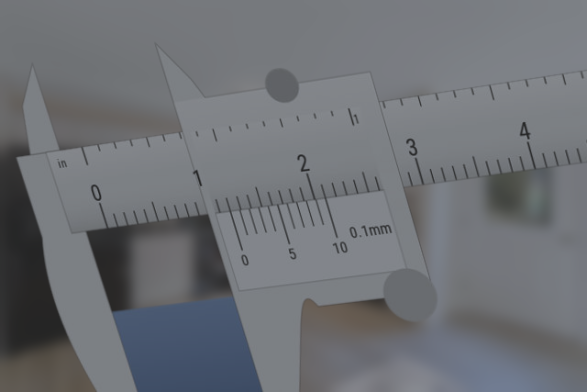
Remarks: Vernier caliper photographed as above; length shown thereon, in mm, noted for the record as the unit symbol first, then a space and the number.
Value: mm 12.0
